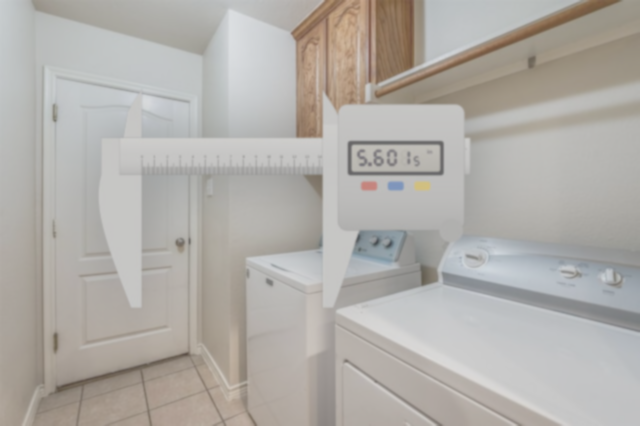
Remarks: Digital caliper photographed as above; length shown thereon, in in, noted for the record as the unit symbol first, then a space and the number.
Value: in 5.6015
